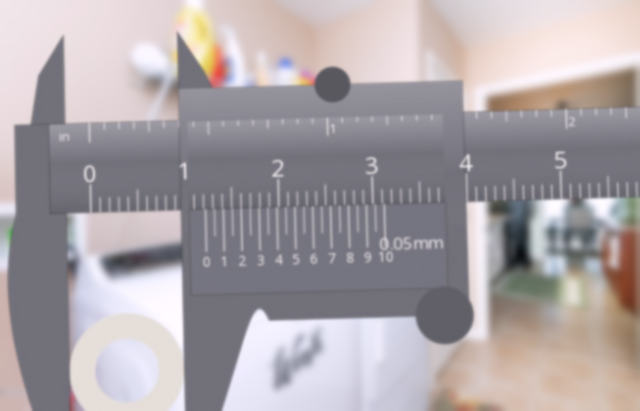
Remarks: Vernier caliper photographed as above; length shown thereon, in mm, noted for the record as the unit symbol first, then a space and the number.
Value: mm 12.2
